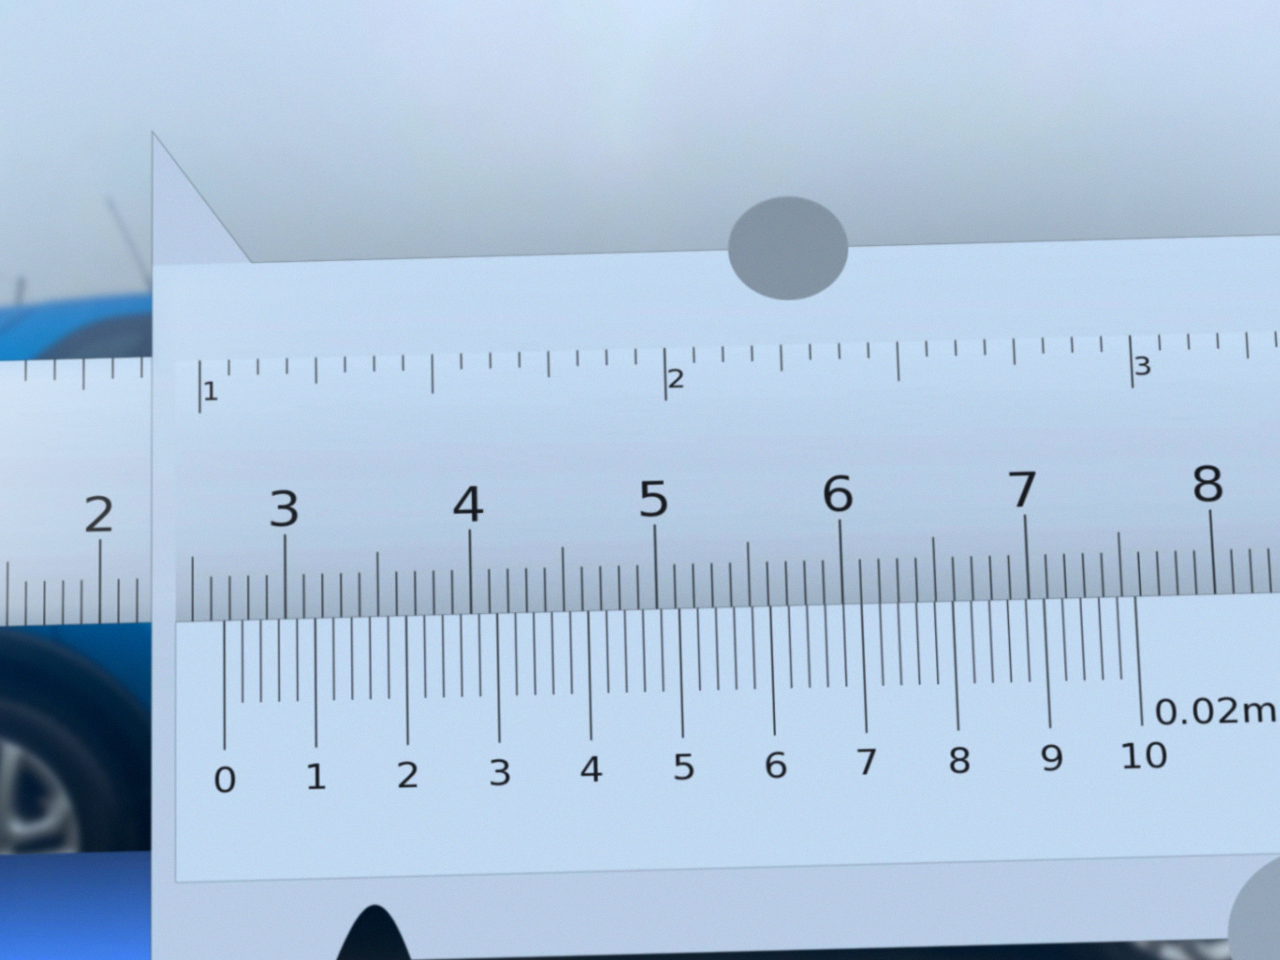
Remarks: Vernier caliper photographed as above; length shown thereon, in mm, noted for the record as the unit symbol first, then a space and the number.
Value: mm 26.7
